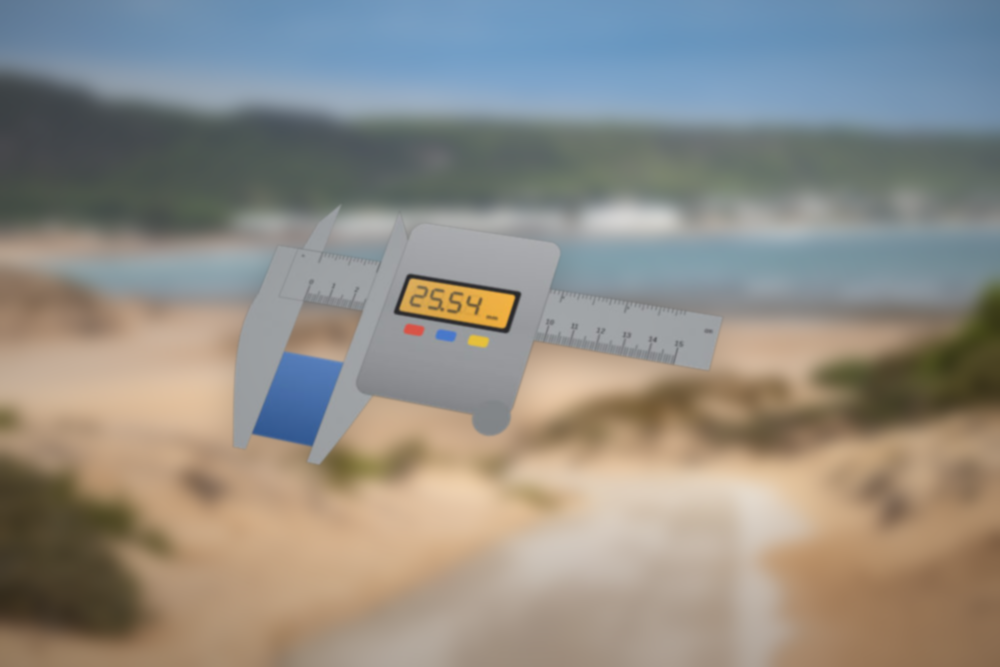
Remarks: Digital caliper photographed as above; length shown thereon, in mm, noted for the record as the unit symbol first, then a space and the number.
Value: mm 25.54
